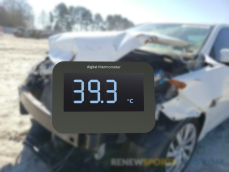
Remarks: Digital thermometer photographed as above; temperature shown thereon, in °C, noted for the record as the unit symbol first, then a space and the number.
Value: °C 39.3
